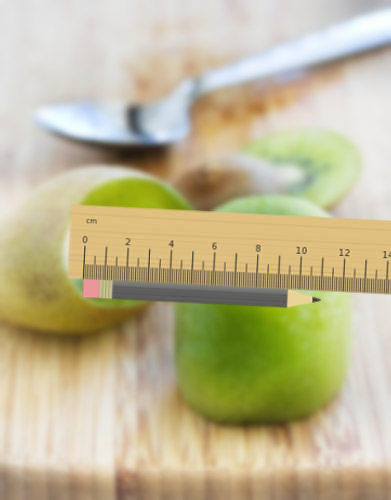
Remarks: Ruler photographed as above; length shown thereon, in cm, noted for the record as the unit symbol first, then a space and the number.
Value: cm 11
